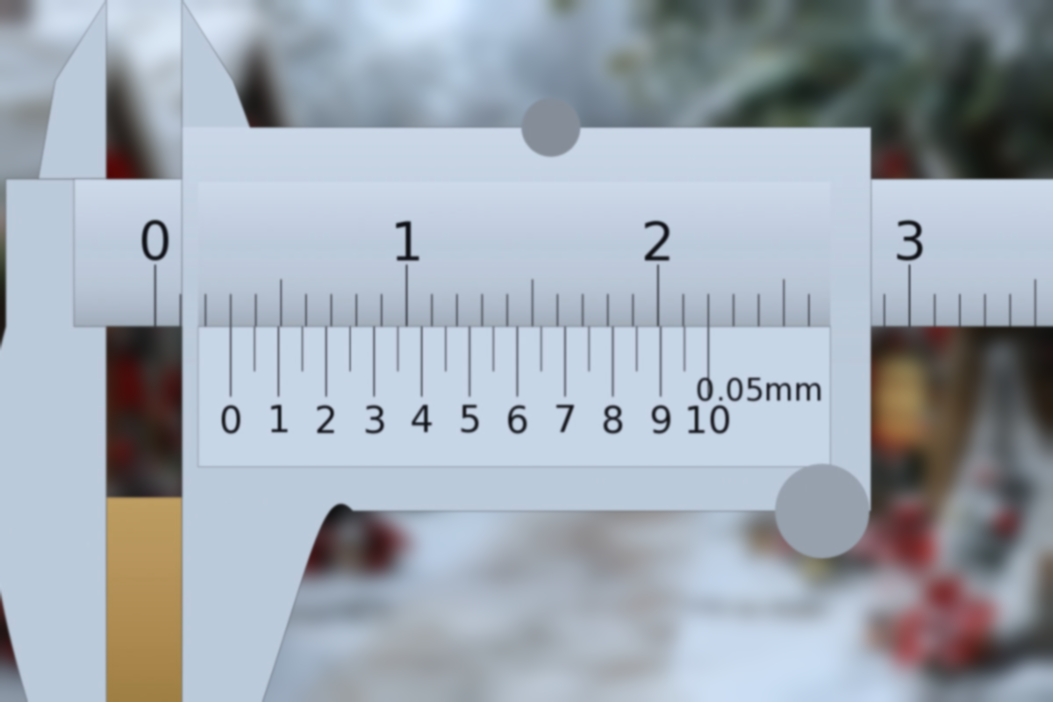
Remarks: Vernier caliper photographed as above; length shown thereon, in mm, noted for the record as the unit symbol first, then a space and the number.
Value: mm 3.0
